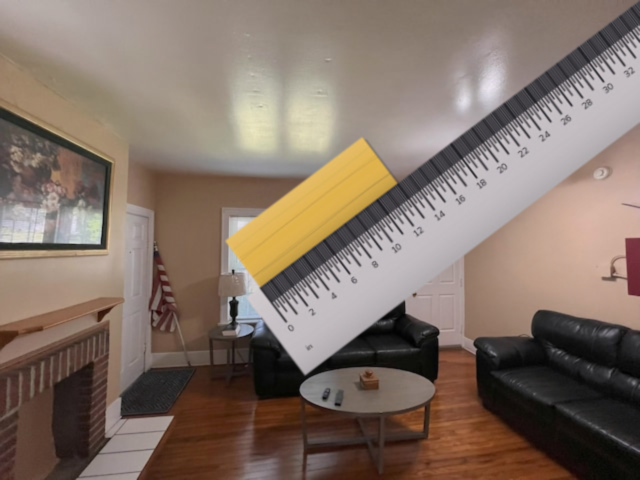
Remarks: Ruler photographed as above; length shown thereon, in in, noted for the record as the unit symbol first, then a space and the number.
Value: in 13
